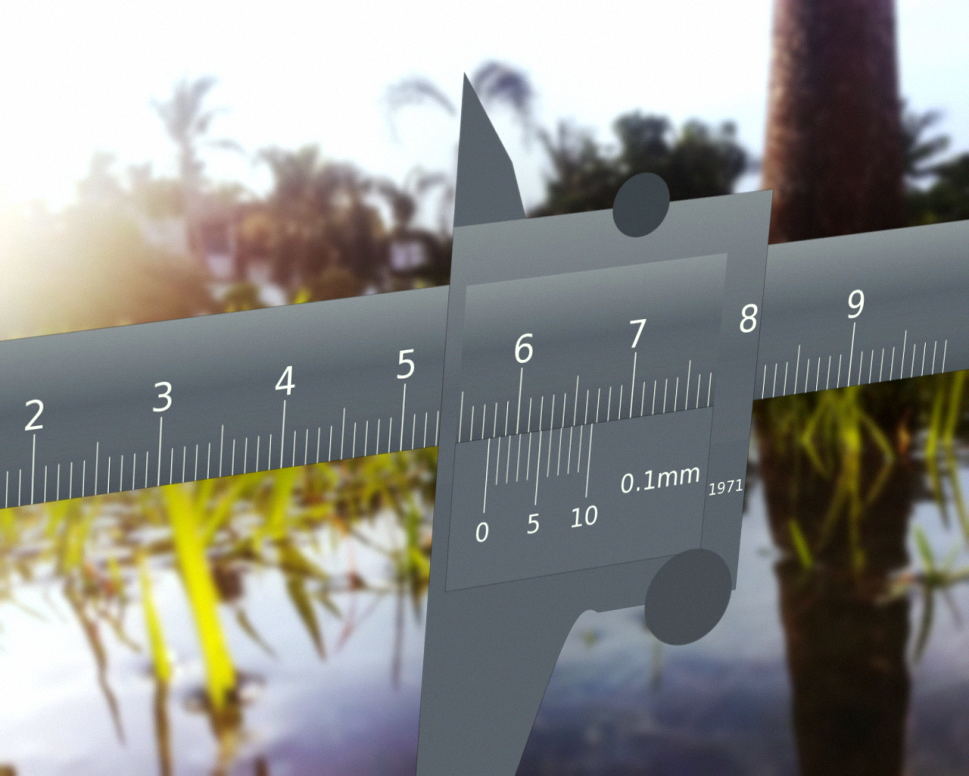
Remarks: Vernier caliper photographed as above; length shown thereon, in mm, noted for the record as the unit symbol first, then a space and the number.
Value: mm 57.6
